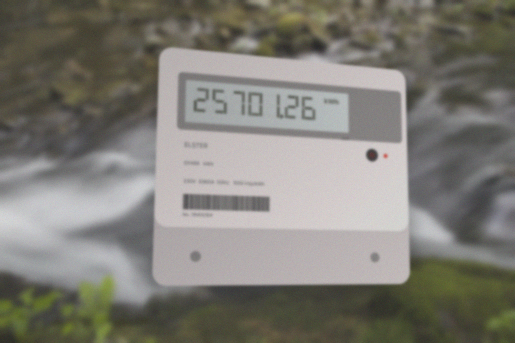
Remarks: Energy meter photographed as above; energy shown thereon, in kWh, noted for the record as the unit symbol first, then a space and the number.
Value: kWh 25701.26
